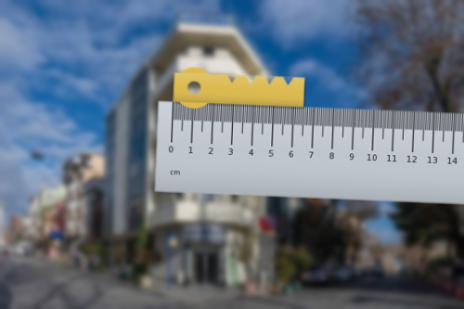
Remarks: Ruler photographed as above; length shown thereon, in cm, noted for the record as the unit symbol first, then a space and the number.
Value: cm 6.5
